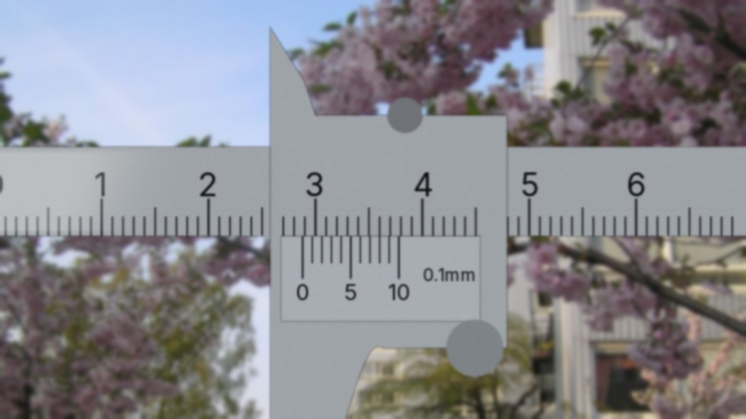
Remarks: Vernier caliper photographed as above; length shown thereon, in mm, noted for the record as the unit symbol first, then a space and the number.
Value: mm 28.8
